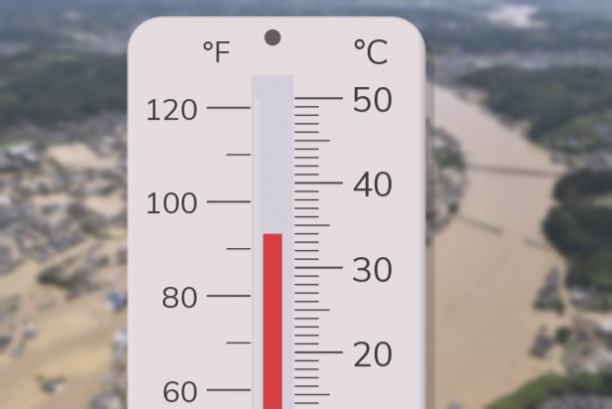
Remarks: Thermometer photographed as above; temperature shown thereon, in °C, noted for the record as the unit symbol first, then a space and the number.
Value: °C 34
